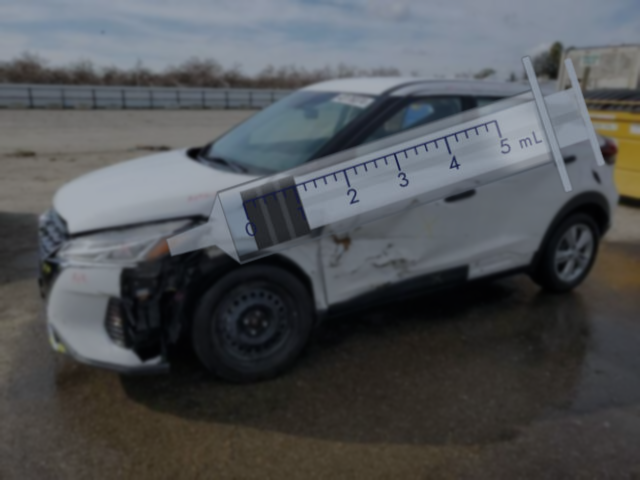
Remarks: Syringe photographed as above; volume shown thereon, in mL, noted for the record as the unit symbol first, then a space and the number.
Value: mL 0
